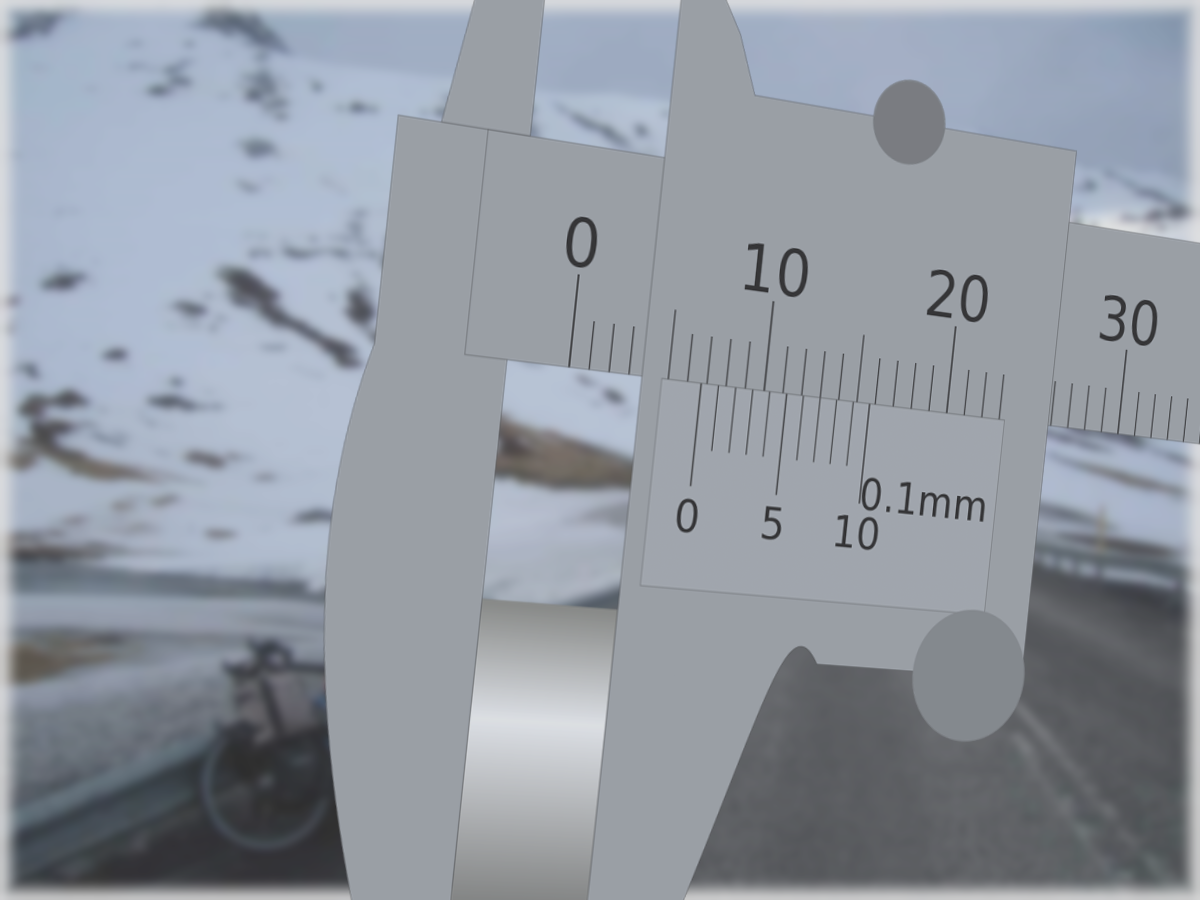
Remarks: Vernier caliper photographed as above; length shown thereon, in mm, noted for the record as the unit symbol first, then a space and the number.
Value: mm 6.7
